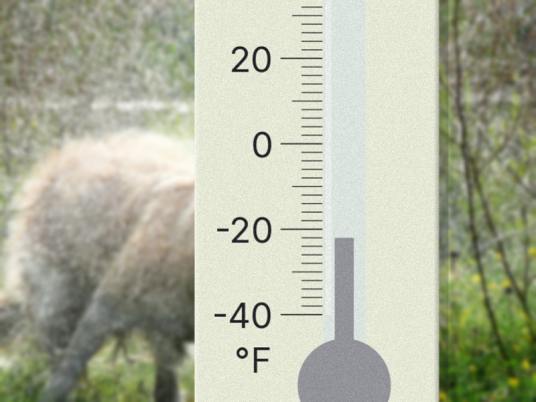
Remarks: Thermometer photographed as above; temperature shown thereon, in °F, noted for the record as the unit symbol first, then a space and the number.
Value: °F -22
